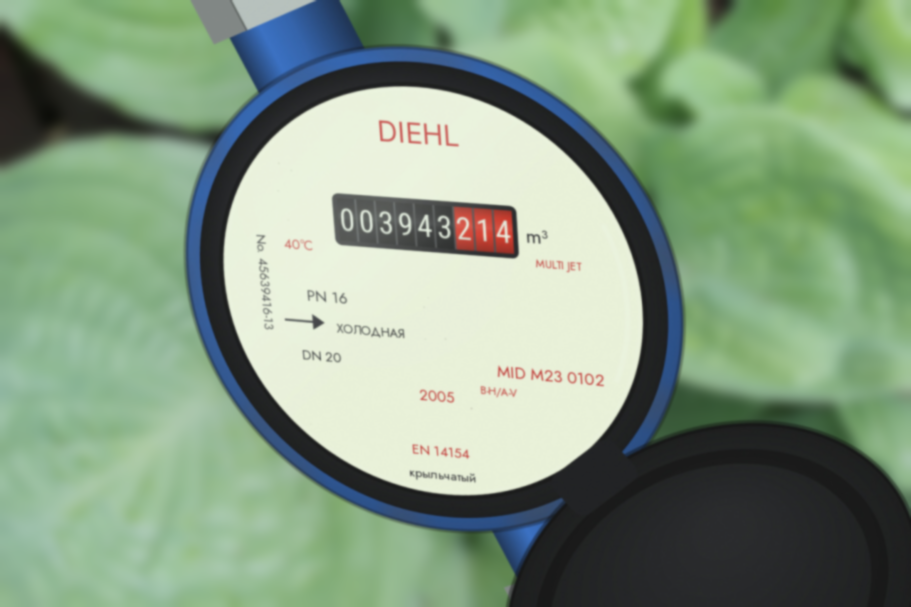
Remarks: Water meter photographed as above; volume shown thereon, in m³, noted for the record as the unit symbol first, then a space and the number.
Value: m³ 3943.214
